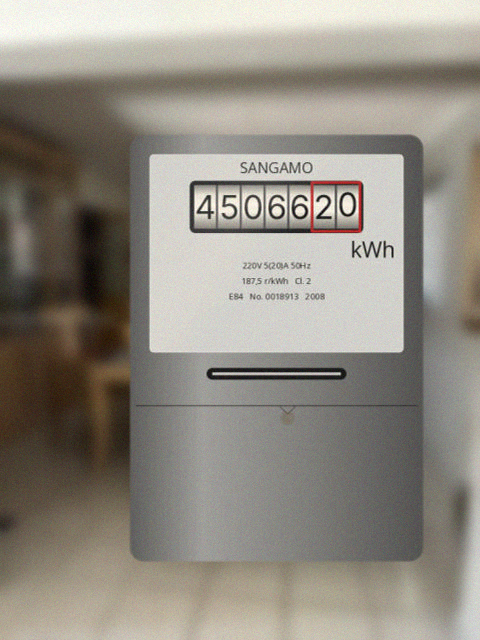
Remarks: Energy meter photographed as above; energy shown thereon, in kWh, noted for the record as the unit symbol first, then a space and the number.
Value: kWh 45066.20
